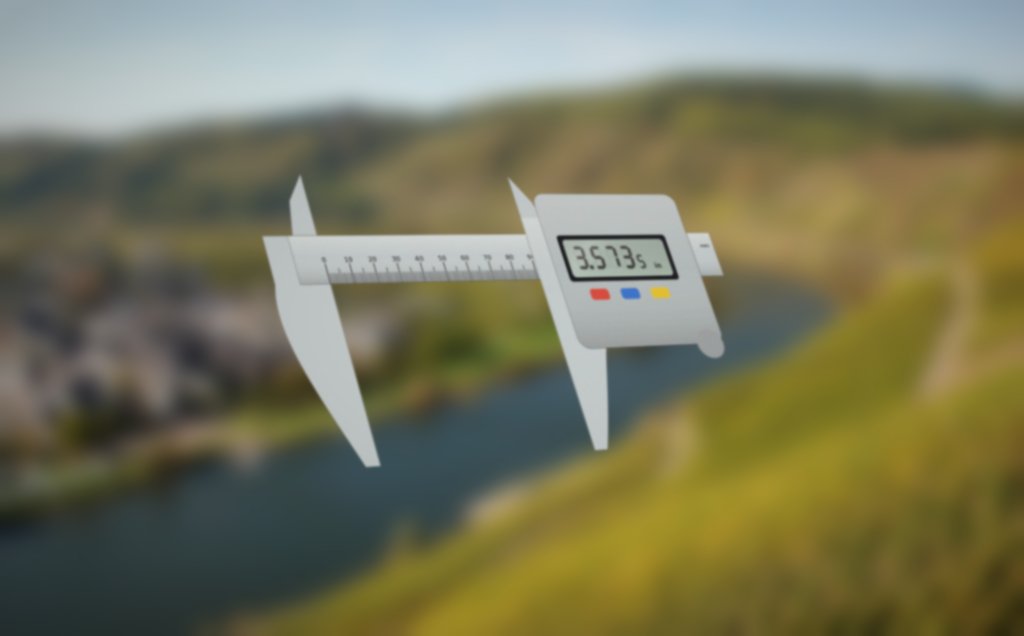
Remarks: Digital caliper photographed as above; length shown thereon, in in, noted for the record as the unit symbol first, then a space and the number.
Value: in 3.5735
